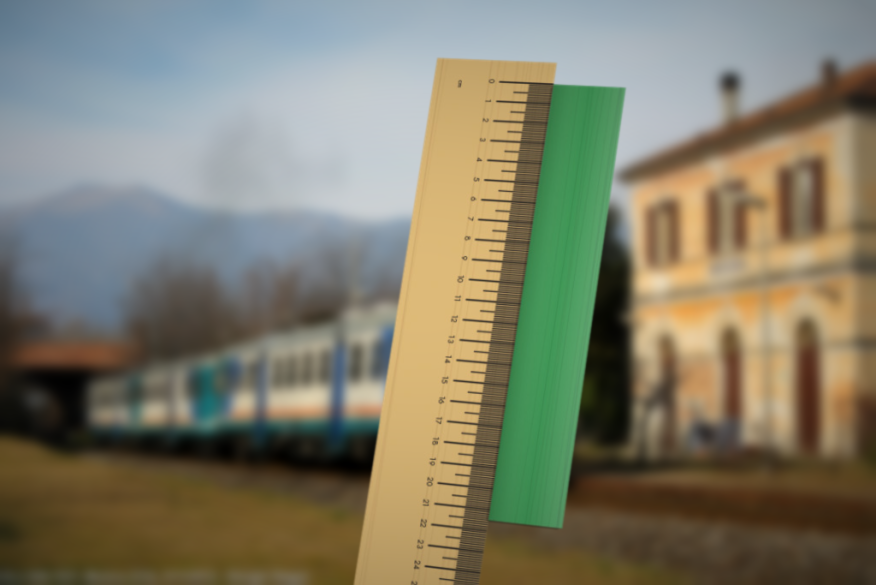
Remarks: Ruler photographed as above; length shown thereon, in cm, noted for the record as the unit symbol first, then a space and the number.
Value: cm 21.5
